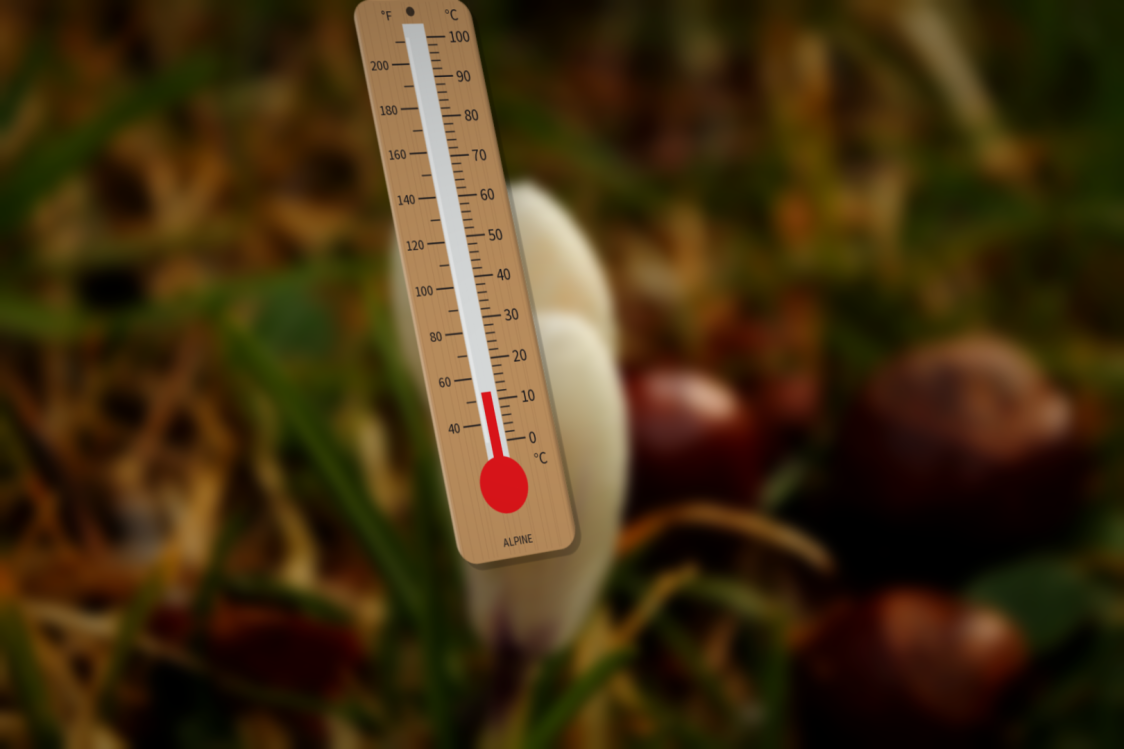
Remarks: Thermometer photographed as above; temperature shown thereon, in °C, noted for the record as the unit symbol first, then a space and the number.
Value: °C 12
